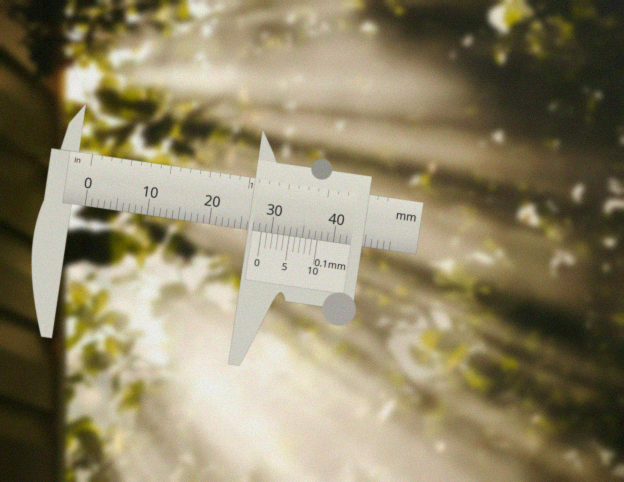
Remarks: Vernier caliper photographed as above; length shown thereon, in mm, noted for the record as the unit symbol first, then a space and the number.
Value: mm 28.4
